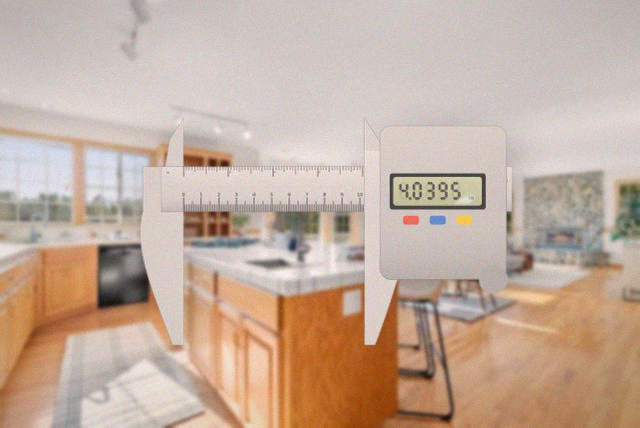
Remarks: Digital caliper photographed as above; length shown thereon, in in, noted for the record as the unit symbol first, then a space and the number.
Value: in 4.0395
